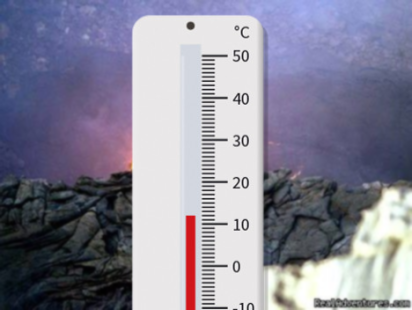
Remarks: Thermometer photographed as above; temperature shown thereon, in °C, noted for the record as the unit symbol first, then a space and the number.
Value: °C 12
